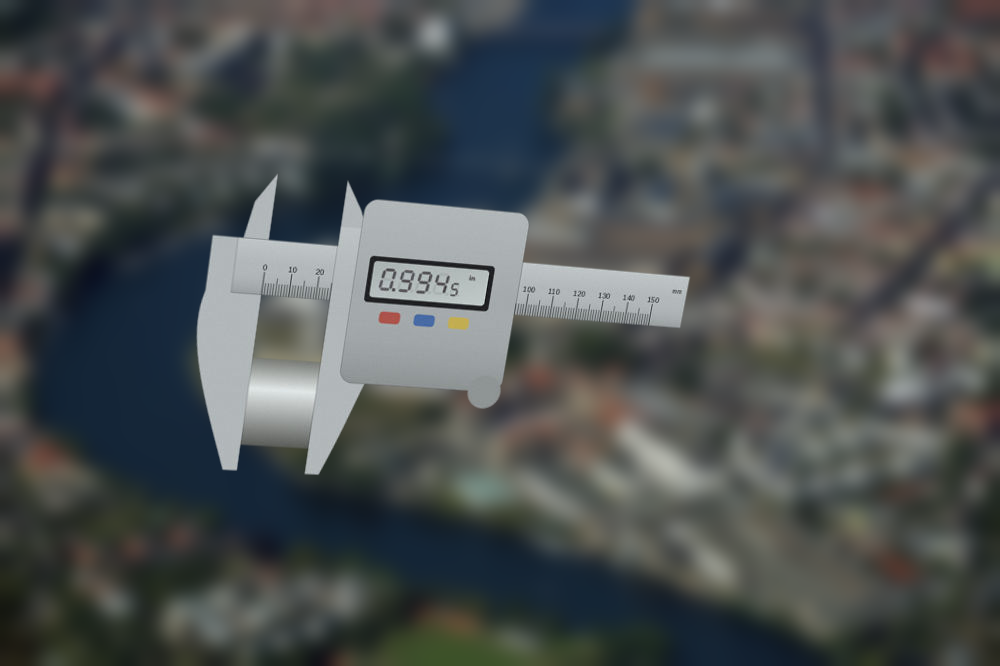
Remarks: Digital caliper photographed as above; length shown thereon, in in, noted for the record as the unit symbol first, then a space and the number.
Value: in 0.9945
